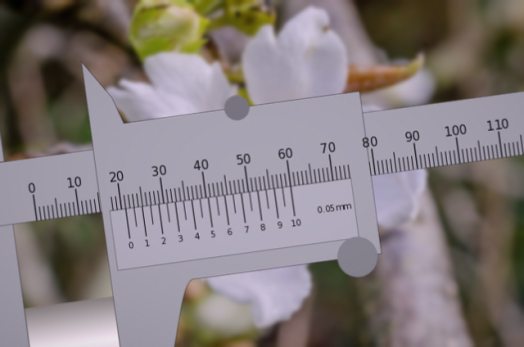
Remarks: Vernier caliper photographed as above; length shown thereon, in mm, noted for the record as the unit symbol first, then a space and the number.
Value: mm 21.0
